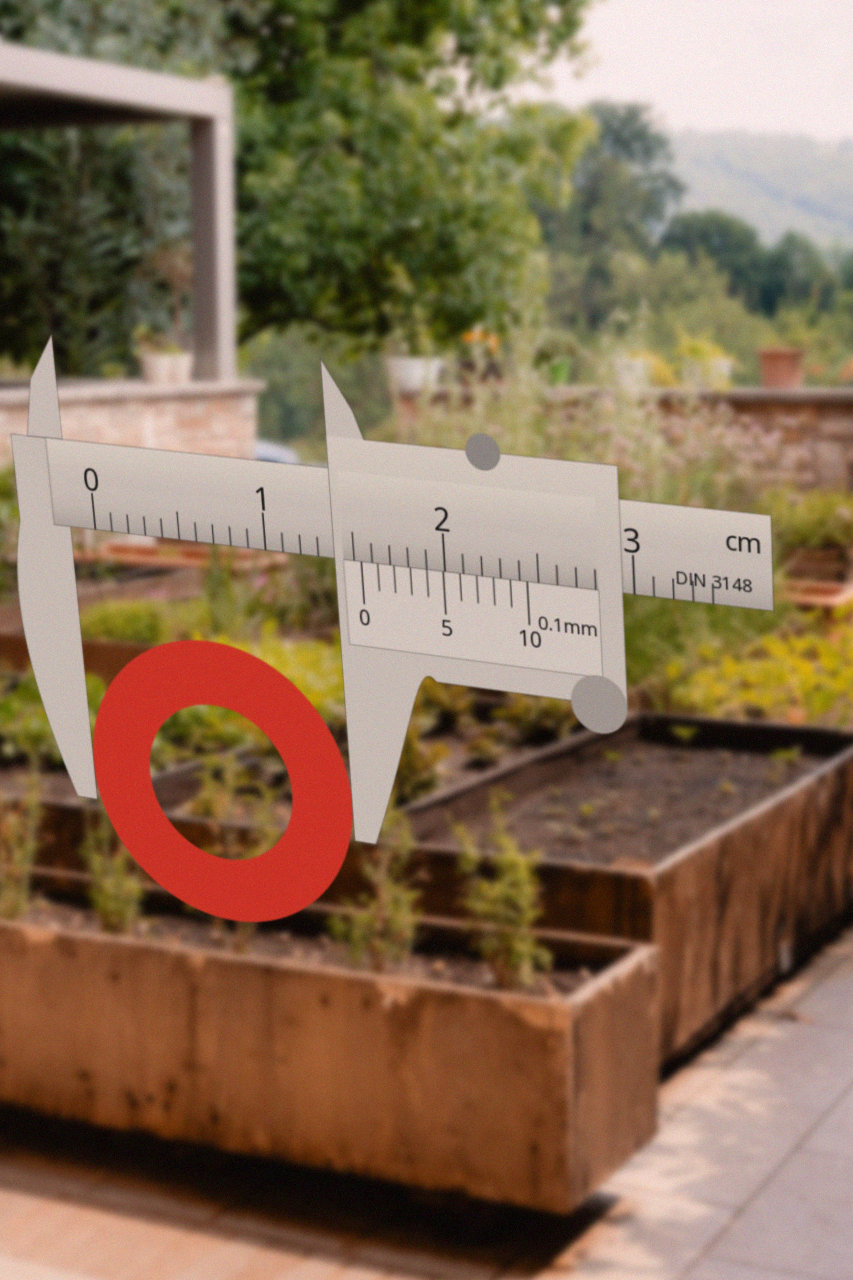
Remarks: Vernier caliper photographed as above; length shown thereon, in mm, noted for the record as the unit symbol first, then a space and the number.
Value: mm 15.4
